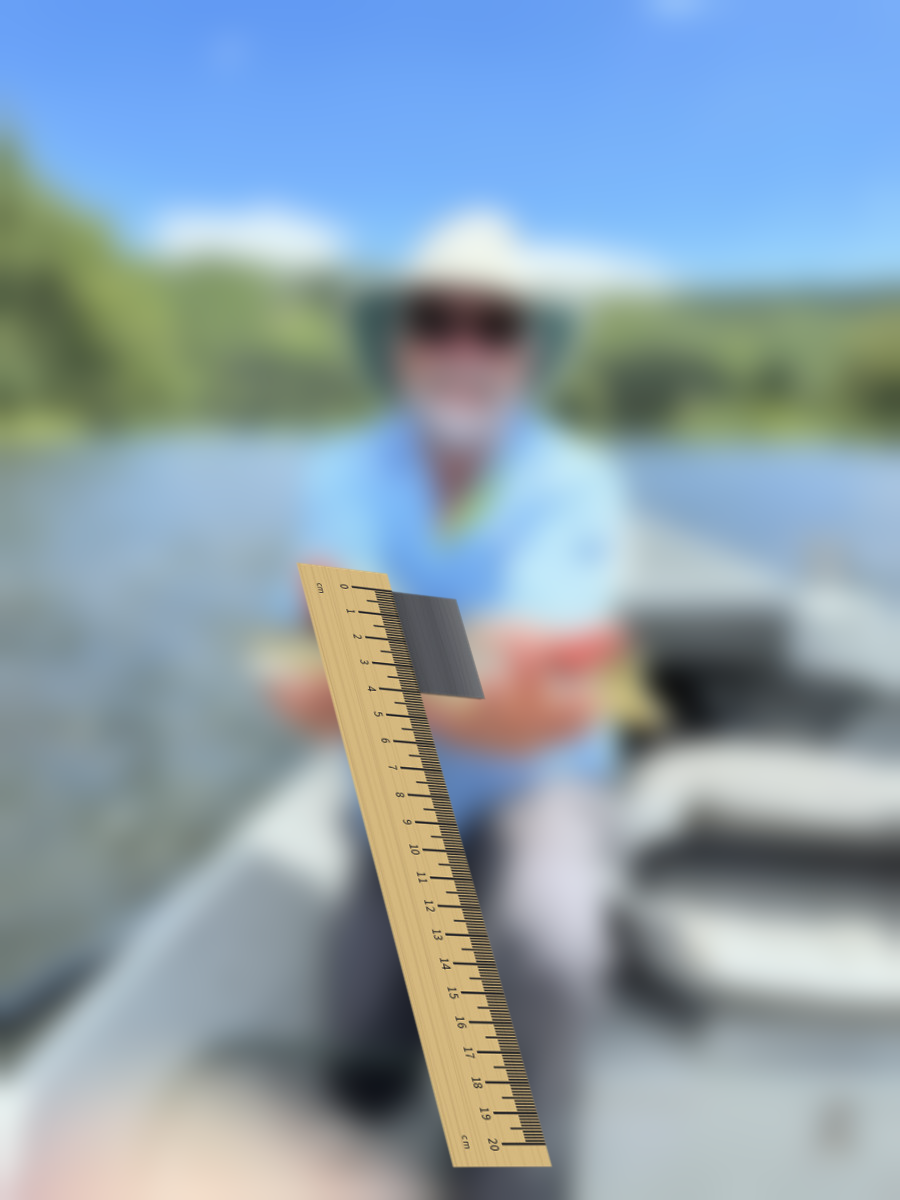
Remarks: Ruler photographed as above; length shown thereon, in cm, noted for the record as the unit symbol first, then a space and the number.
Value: cm 4
